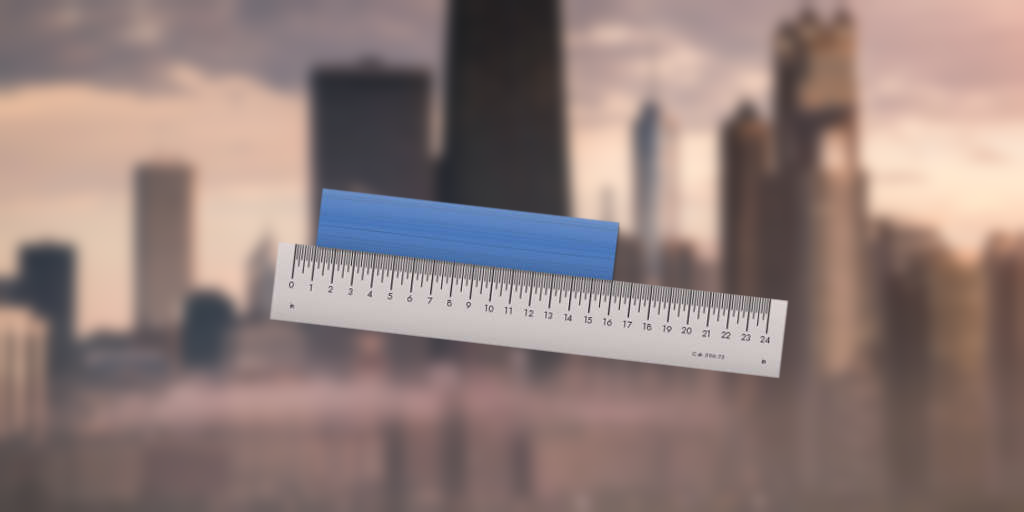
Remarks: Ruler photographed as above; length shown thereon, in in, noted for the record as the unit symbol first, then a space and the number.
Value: in 15
